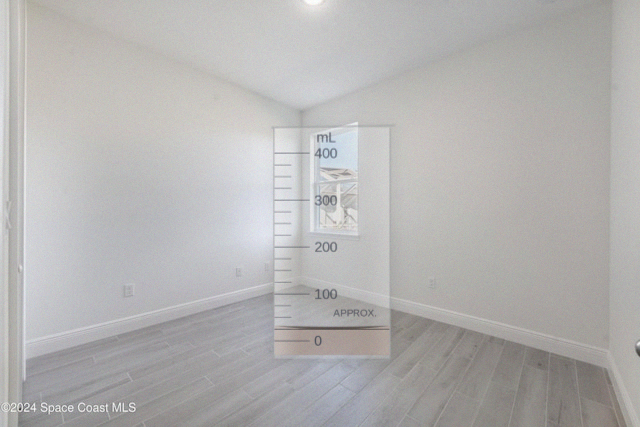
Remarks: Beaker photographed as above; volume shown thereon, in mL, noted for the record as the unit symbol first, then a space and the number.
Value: mL 25
